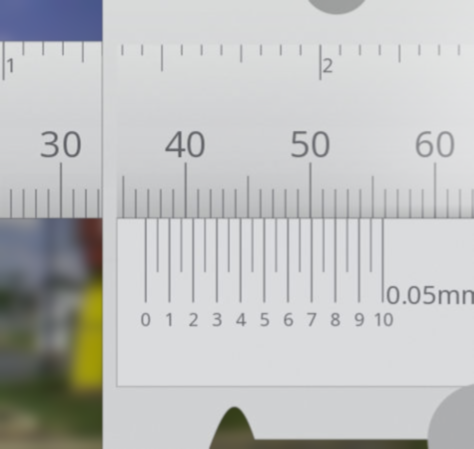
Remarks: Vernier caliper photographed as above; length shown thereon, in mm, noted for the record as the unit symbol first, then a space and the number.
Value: mm 36.8
